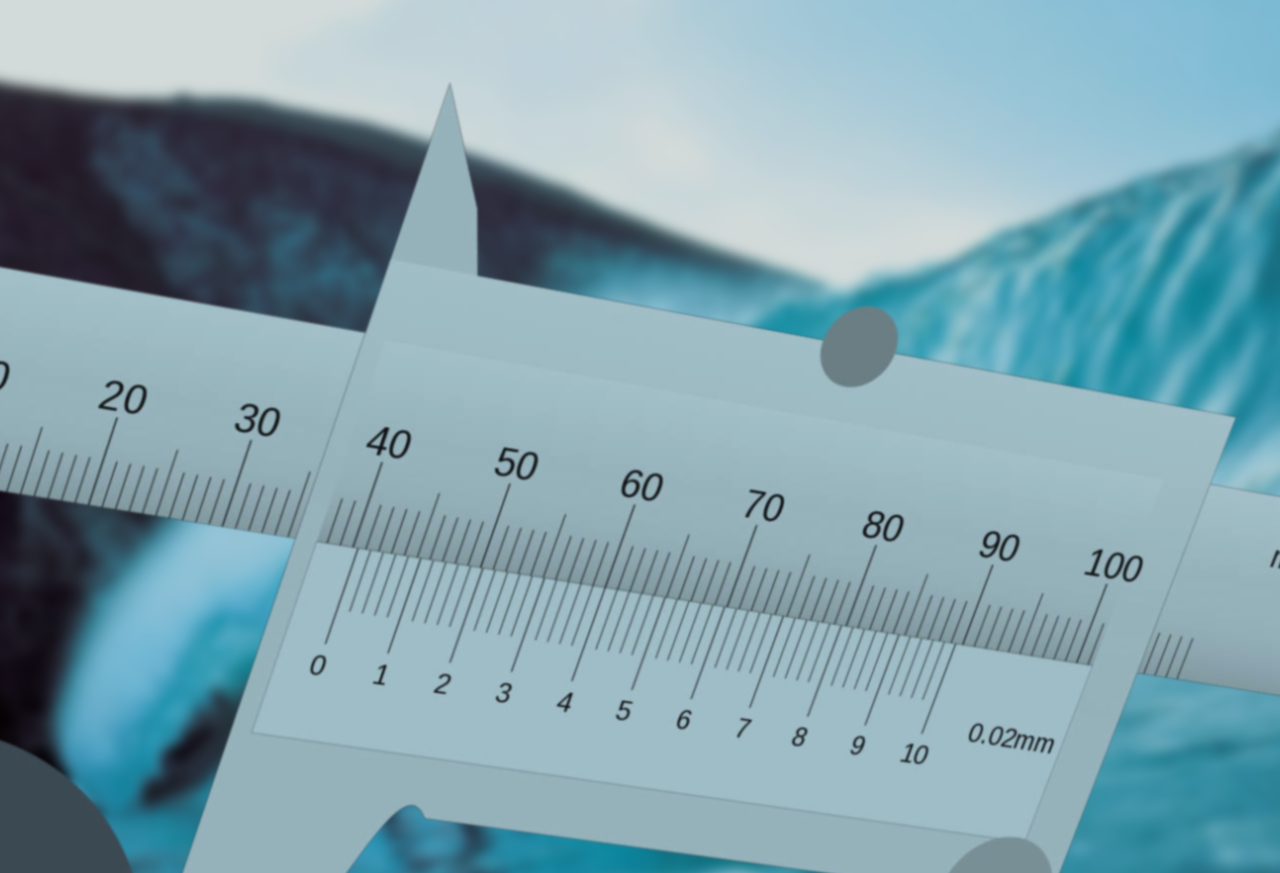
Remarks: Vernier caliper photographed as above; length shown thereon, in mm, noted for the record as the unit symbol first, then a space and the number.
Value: mm 40.4
